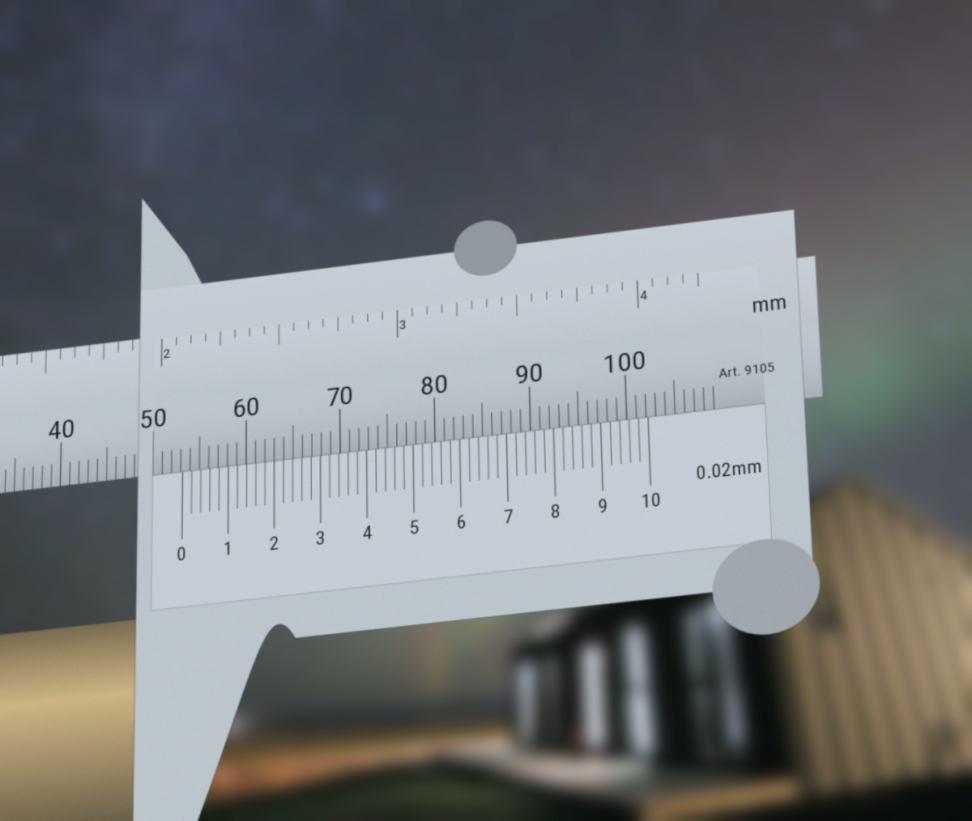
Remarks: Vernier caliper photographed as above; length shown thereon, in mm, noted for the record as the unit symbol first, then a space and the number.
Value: mm 53.2
